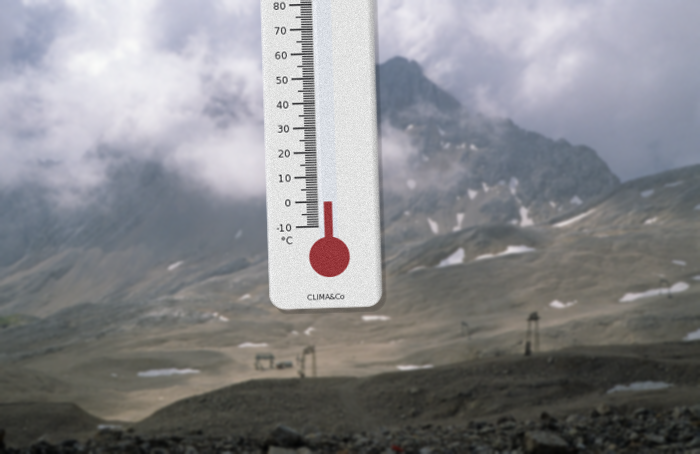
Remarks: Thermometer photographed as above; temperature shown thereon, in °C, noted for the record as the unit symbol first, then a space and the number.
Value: °C 0
